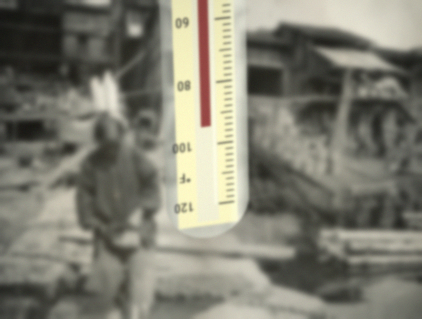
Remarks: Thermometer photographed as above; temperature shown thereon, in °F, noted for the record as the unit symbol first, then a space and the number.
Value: °F 94
